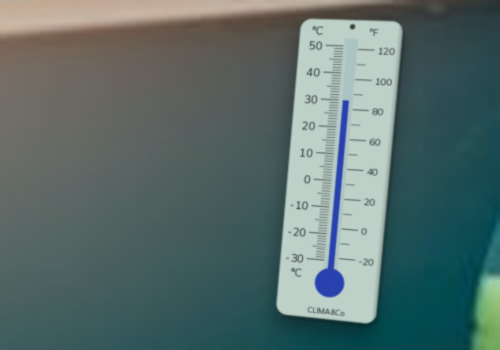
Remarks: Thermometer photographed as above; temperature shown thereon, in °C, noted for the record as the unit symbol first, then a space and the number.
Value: °C 30
